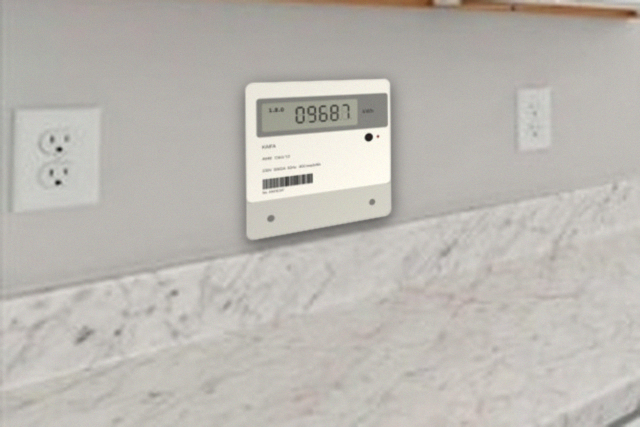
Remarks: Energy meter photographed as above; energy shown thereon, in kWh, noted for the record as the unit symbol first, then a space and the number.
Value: kWh 9687
